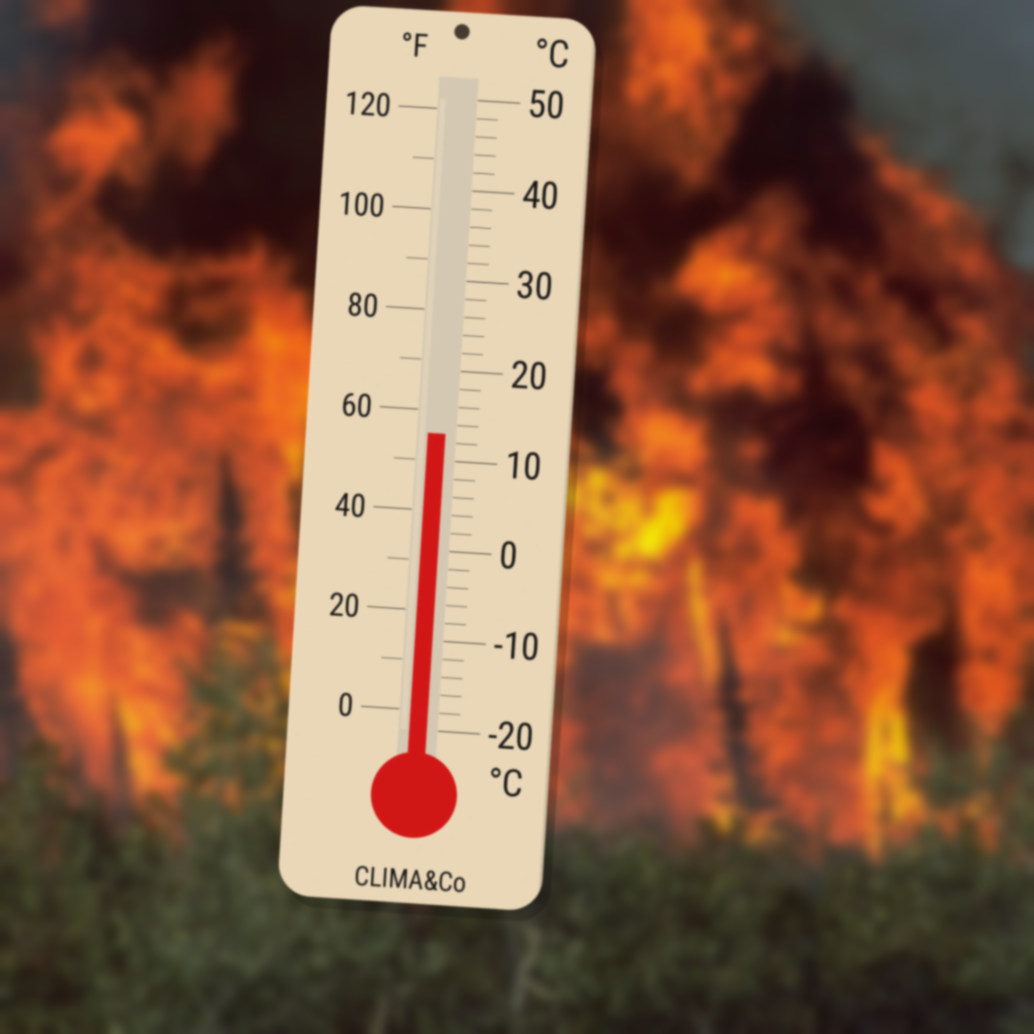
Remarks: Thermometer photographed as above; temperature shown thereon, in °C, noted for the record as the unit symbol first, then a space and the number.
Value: °C 13
